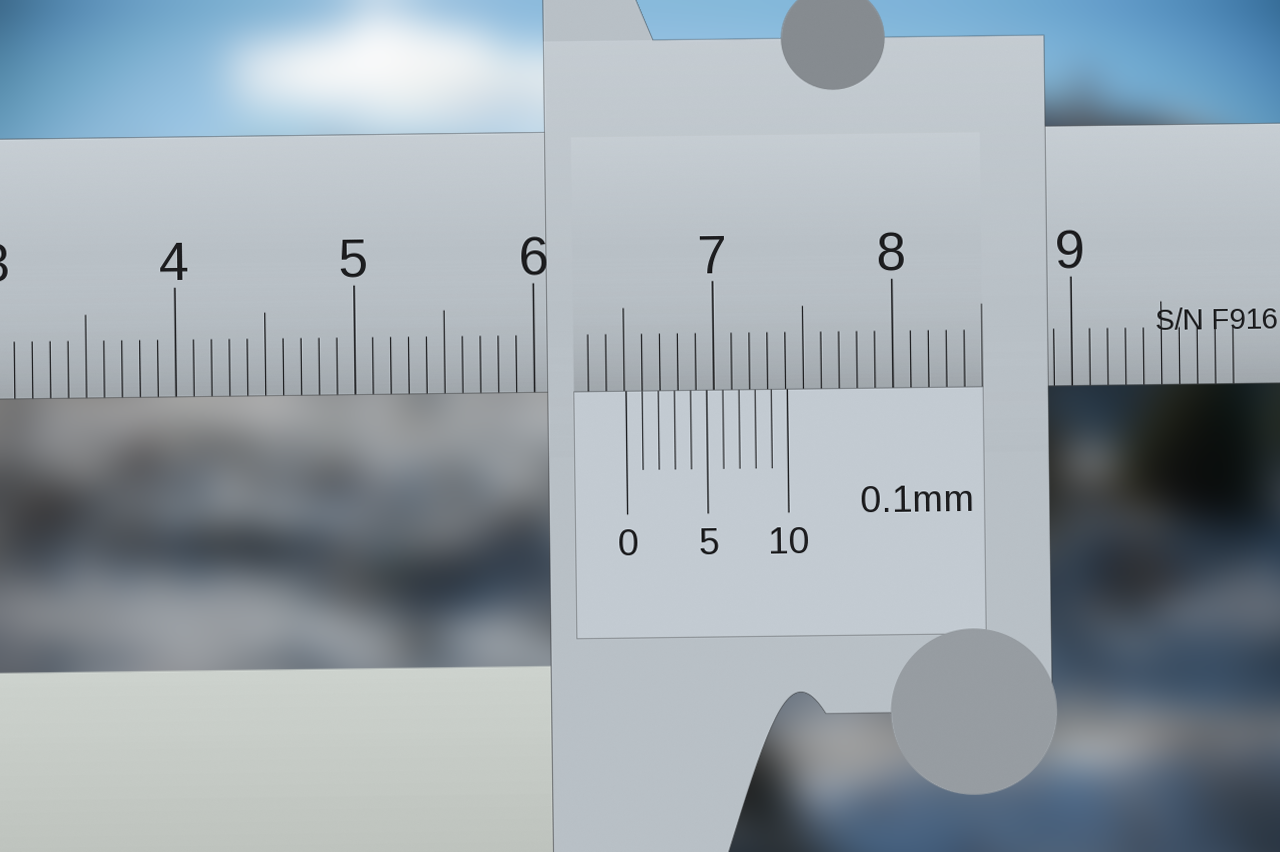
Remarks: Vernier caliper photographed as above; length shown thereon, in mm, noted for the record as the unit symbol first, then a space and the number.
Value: mm 65.1
